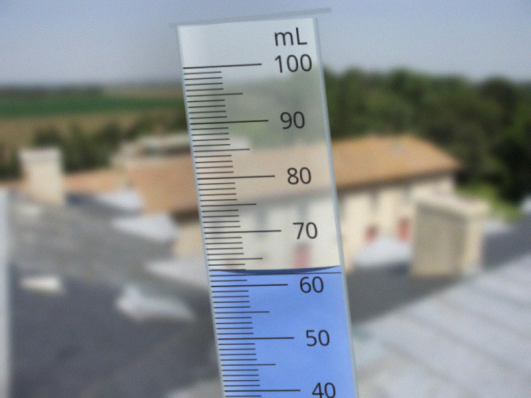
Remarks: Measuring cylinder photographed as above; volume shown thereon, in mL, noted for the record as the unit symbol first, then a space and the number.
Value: mL 62
